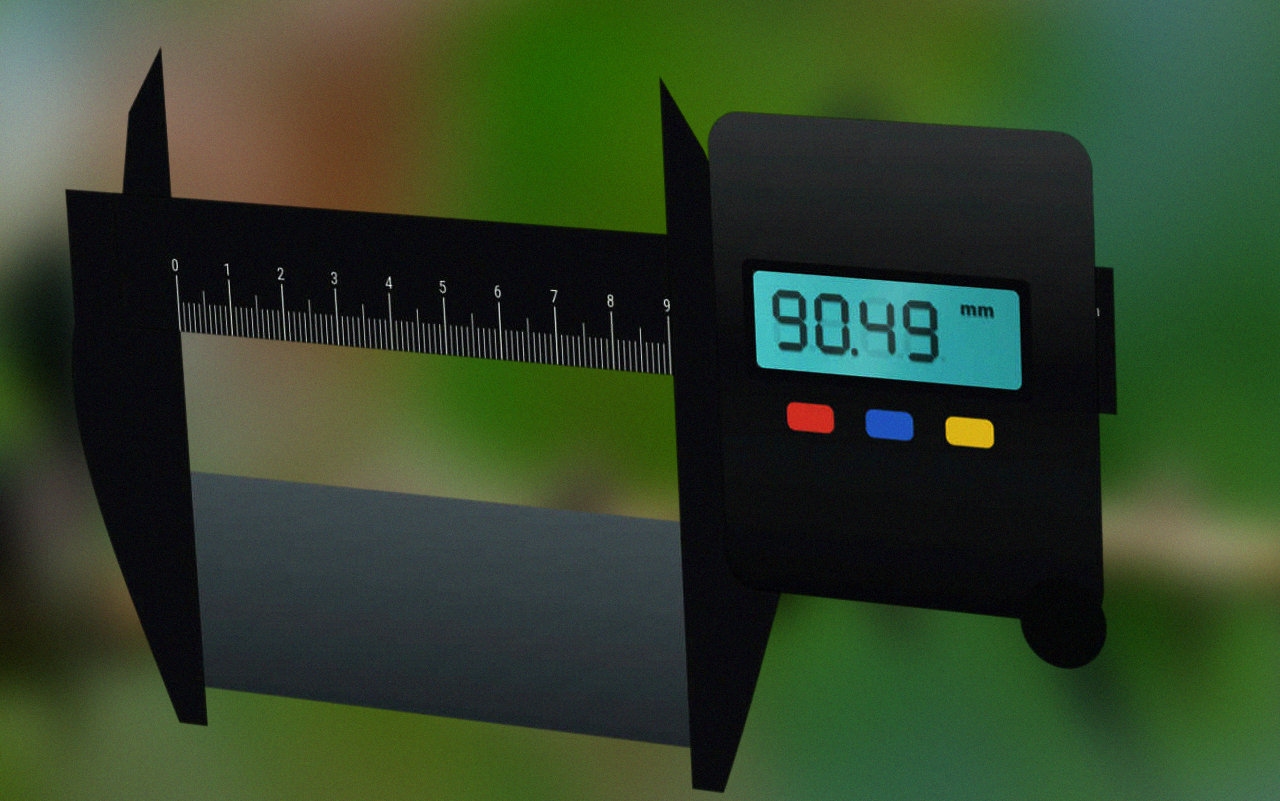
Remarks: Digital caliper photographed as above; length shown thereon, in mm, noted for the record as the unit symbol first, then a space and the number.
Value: mm 90.49
